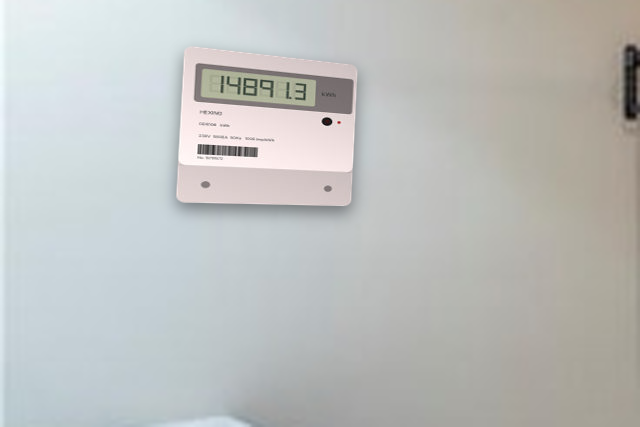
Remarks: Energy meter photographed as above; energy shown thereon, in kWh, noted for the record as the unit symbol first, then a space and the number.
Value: kWh 14891.3
